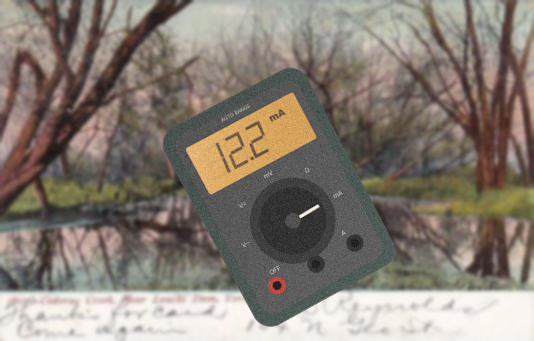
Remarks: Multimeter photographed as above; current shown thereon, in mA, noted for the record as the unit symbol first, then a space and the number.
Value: mA 12.2
